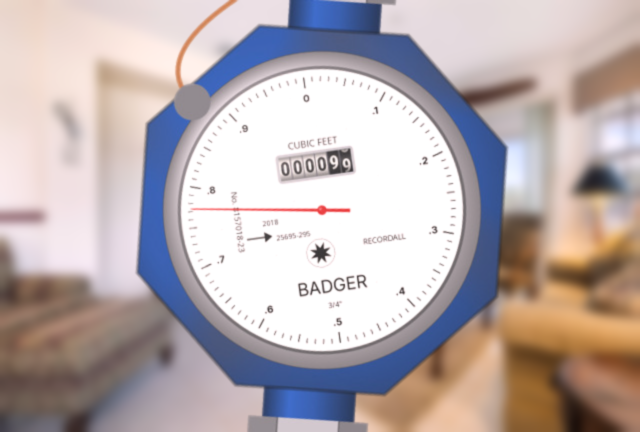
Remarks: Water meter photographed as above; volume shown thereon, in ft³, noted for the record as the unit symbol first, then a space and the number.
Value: ft³ 98.77
